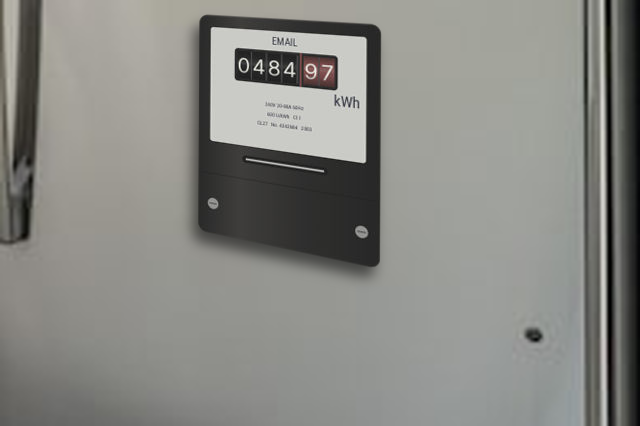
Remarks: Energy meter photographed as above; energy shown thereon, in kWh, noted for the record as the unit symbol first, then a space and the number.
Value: kWh 484.97
